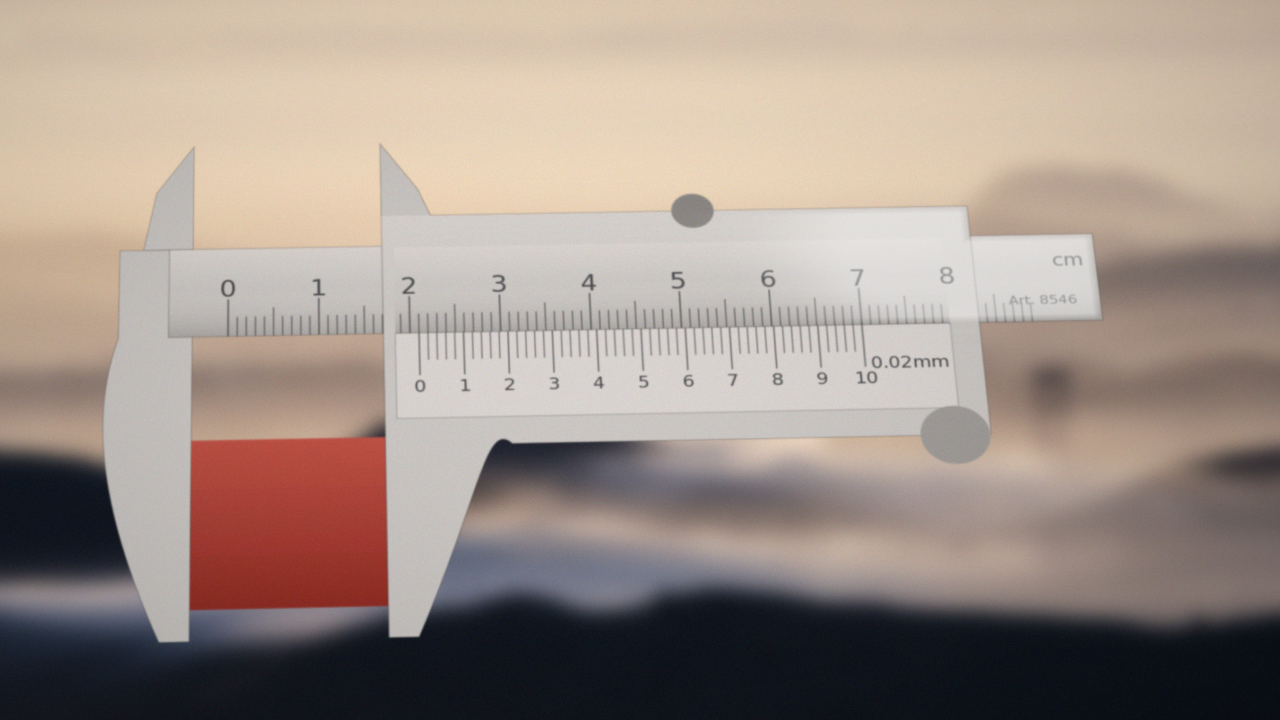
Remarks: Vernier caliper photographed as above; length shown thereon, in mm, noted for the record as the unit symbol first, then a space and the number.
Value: mm 21.0
